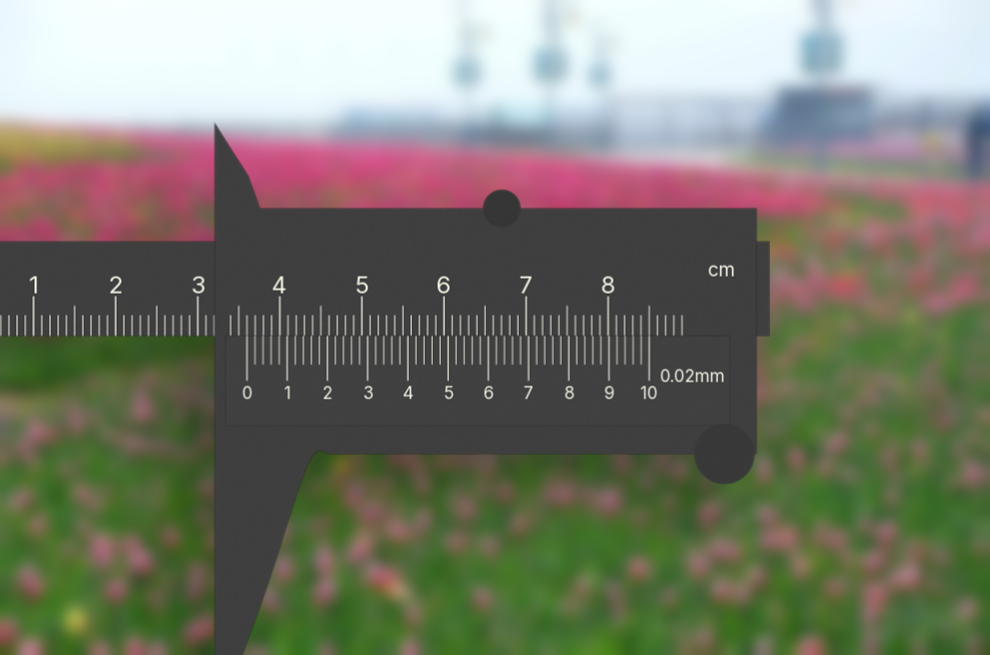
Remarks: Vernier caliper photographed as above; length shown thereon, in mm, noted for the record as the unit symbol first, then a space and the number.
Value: mm 36.0
